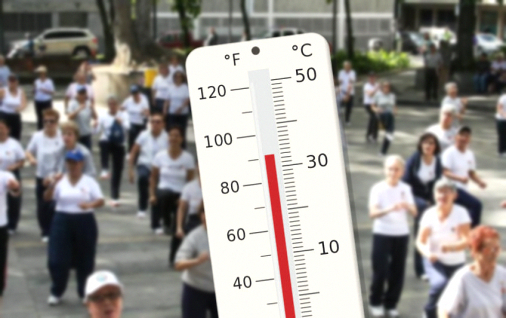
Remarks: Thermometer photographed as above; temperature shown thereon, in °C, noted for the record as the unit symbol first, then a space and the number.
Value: °C 33
